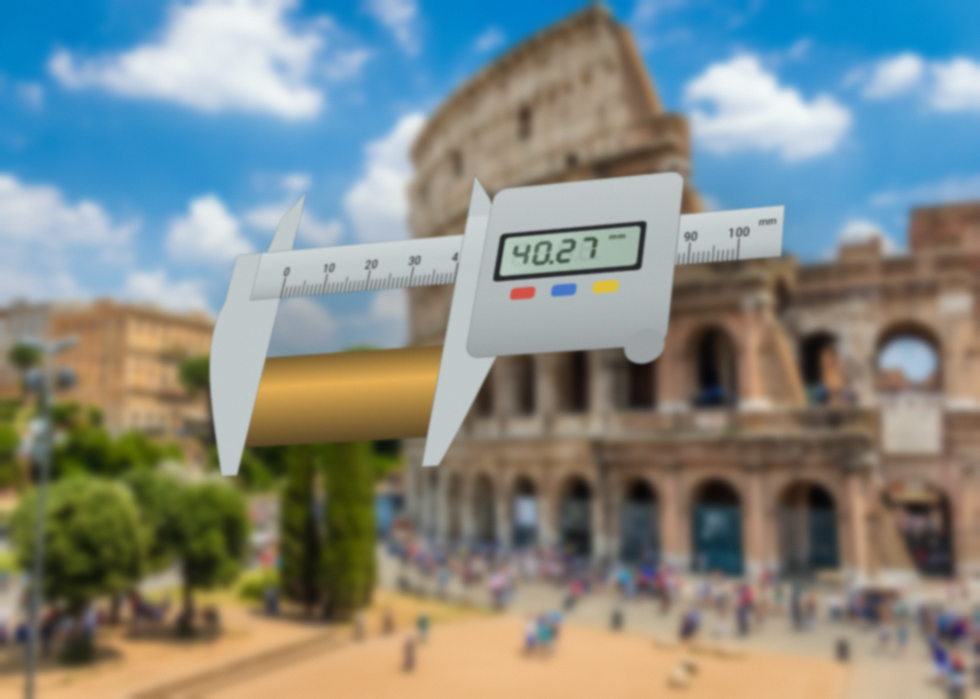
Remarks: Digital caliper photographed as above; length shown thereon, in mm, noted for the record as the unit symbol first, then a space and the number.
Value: mm 40.27
